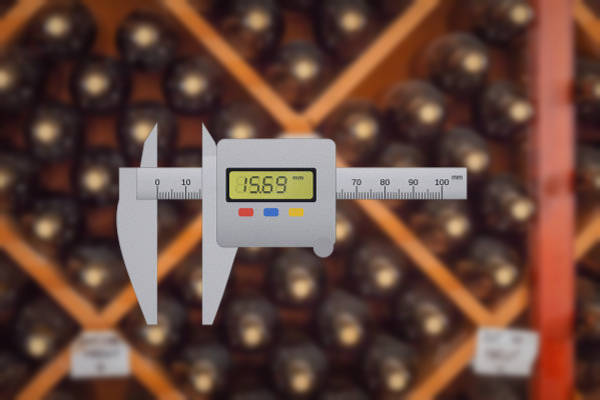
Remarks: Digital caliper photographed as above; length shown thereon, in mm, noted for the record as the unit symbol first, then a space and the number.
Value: mm 15.69
